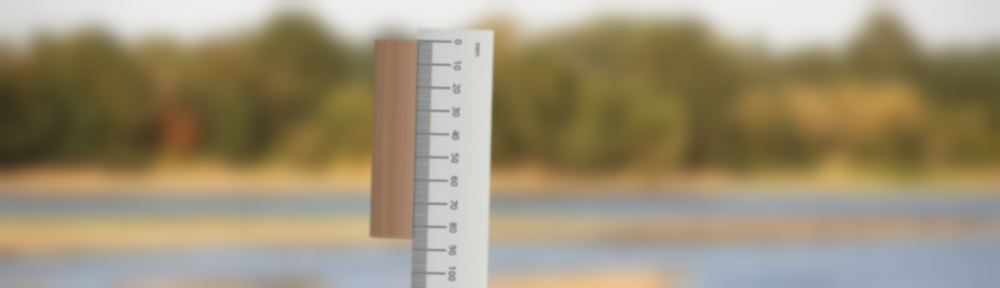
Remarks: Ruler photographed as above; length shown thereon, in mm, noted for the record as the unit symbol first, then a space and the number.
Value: mm 85
